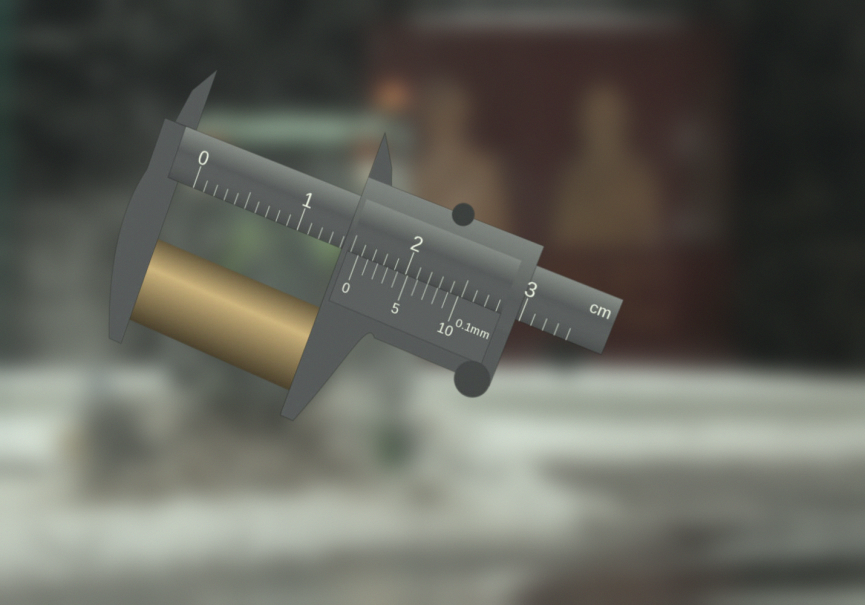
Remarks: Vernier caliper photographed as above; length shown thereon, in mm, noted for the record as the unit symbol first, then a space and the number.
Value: mm 15.7
